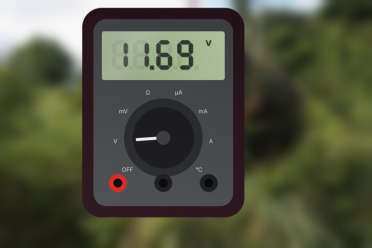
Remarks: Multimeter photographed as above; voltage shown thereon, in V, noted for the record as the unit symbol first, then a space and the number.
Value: V 11.69
